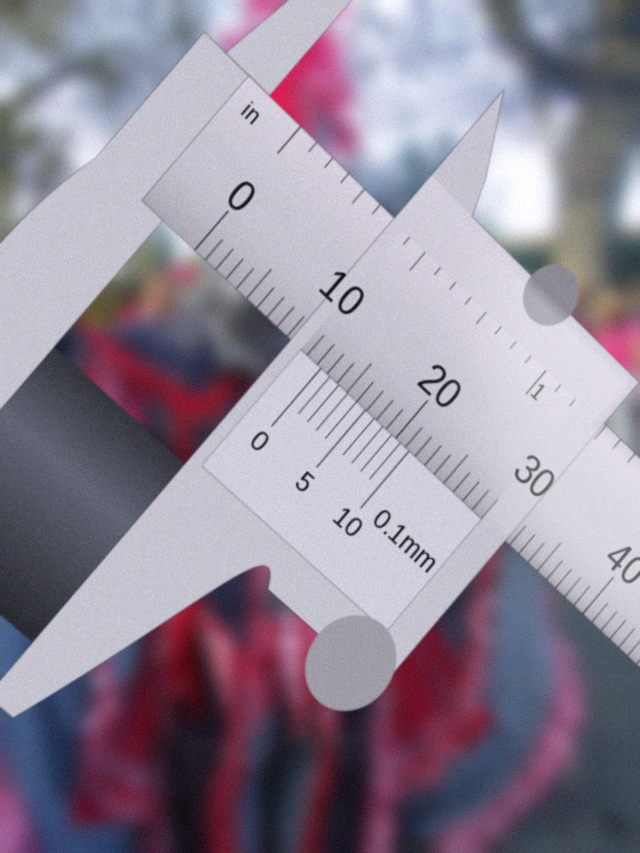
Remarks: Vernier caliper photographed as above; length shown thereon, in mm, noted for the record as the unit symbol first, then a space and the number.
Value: mm 12.4
